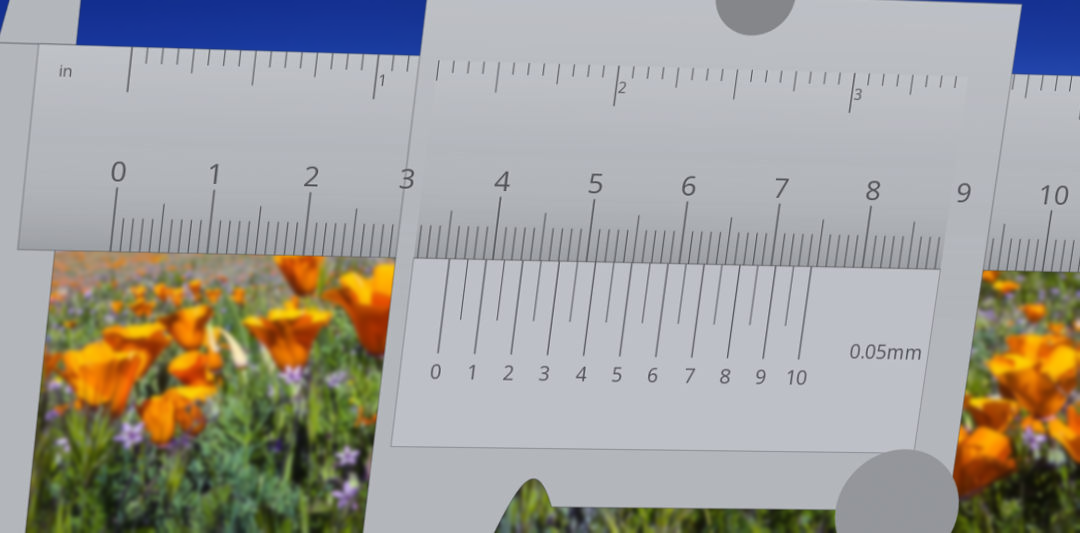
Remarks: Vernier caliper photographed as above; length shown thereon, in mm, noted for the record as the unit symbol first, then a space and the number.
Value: mm 35.4
